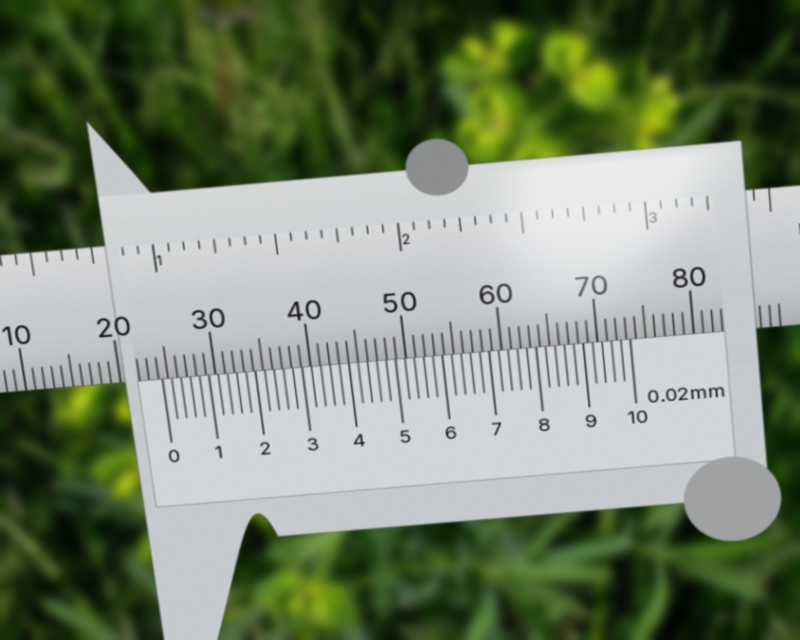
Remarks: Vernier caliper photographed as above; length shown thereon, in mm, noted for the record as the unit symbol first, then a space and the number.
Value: mm 24.4
